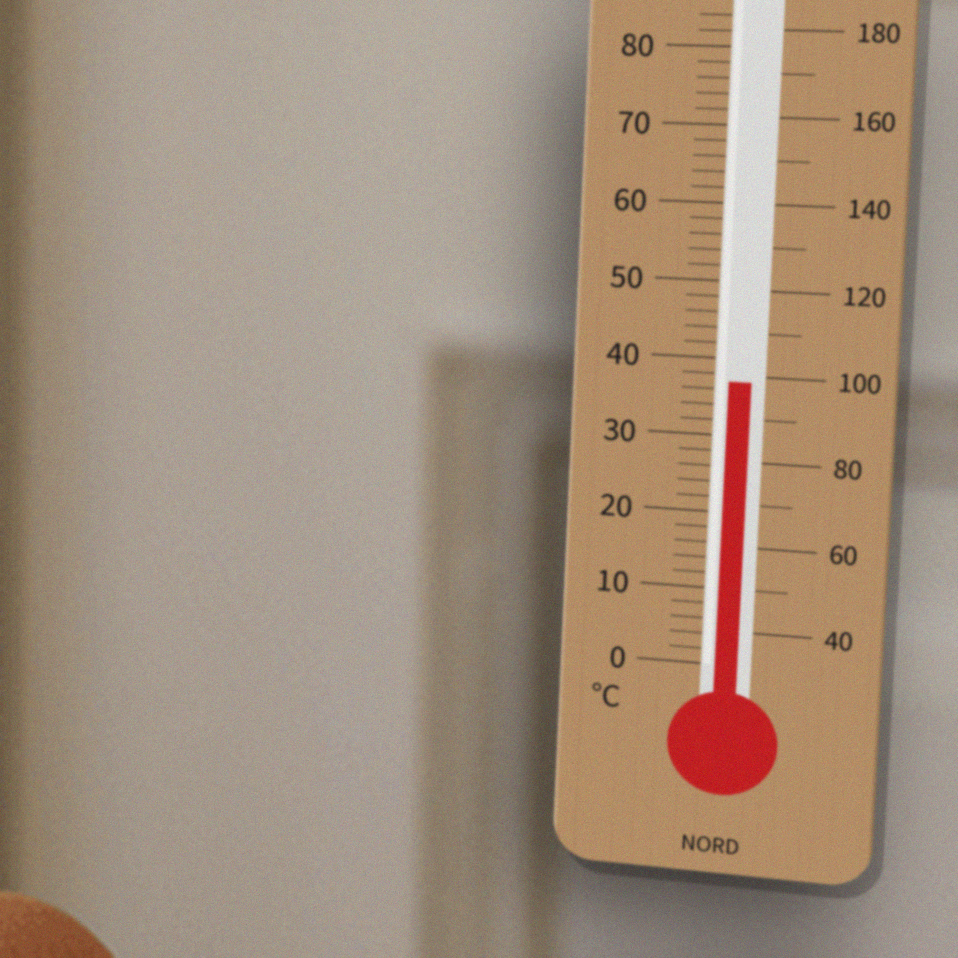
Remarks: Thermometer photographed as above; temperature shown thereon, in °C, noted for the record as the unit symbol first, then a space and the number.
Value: °C 37
